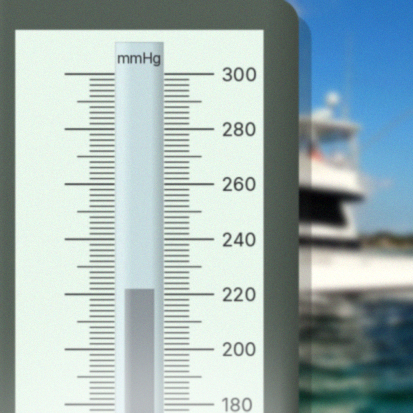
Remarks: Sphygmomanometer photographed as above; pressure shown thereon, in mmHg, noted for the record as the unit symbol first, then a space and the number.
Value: mmHg 222
